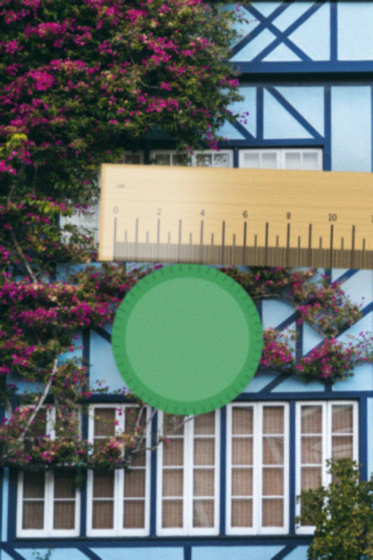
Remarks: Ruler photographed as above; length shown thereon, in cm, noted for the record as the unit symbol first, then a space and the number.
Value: cm 7
